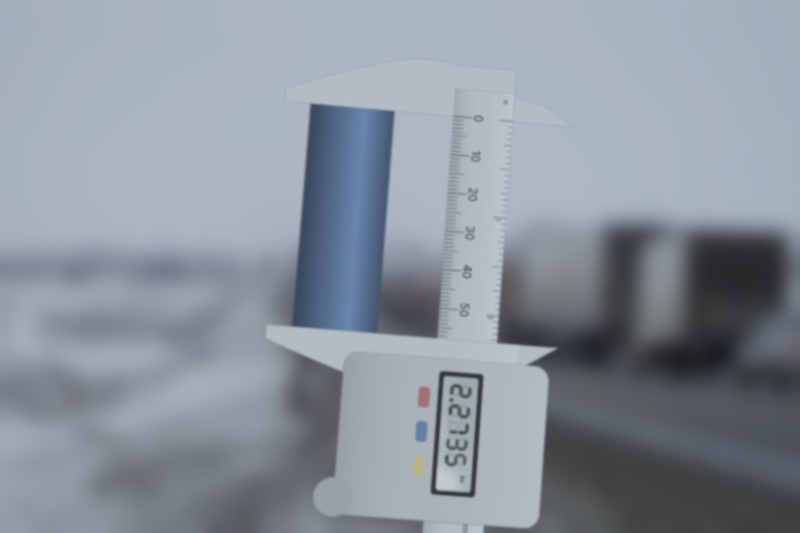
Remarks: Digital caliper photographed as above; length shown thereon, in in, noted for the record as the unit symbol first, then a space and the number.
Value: in 2.2735
